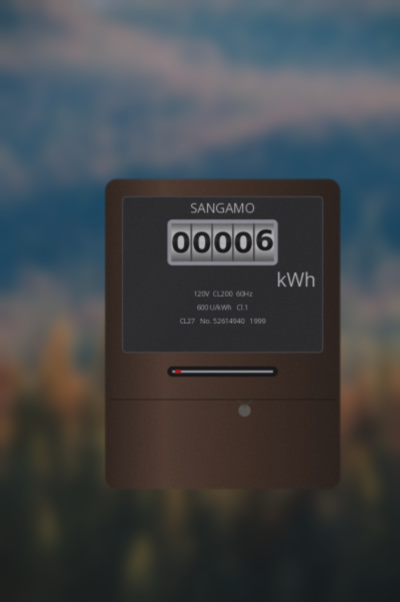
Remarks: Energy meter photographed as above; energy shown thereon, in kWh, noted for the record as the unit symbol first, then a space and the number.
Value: kWh 6
